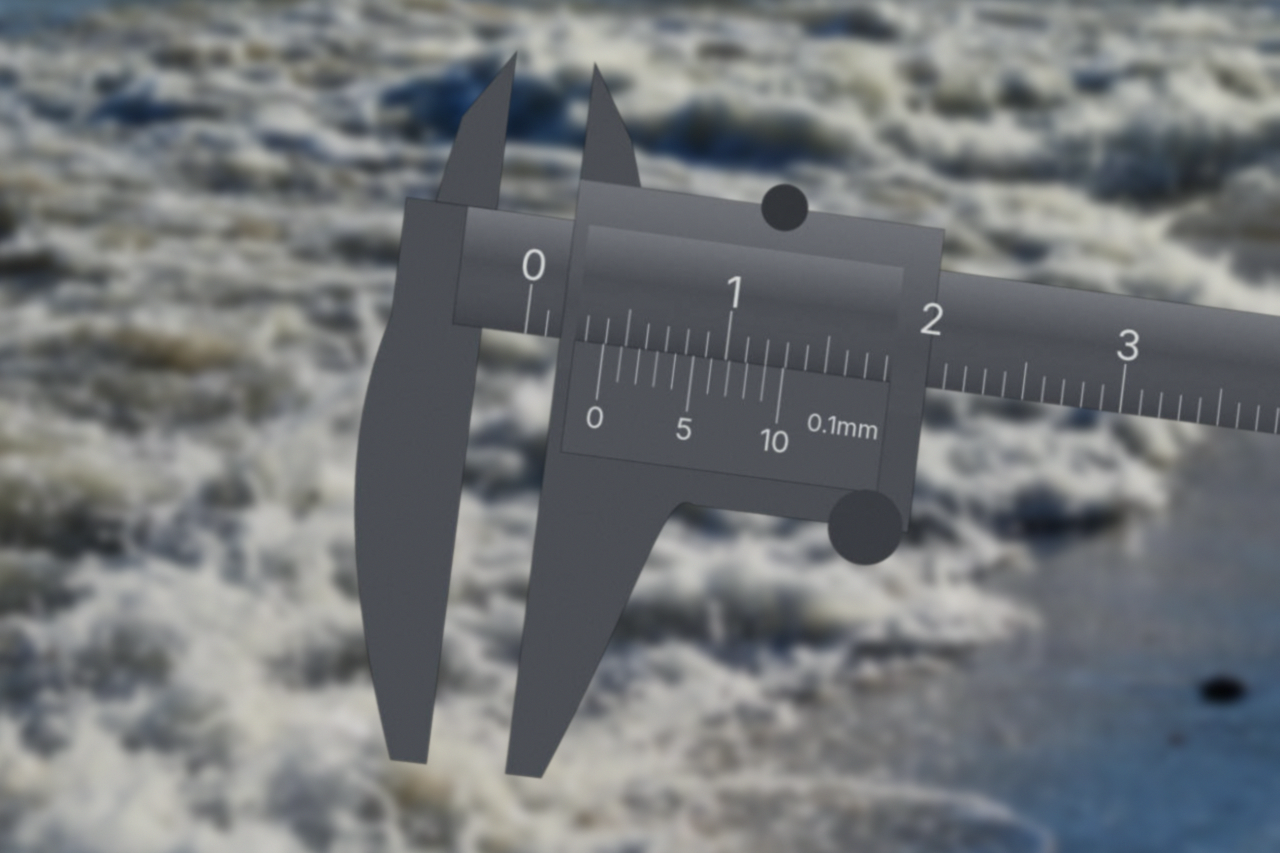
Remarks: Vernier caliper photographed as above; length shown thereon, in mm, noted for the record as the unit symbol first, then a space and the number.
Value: mm 3.9
